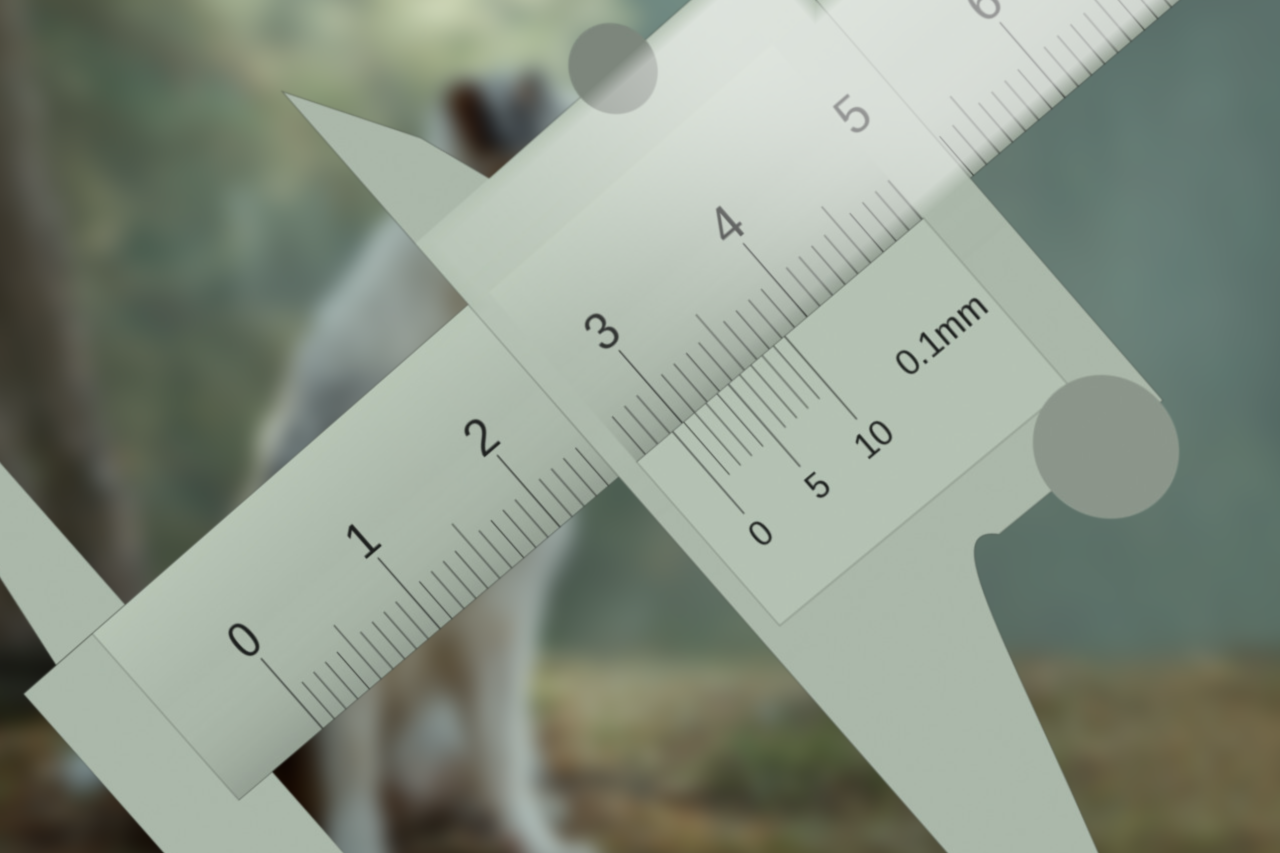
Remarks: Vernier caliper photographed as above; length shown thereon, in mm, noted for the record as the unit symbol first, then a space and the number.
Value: mm 29.2
